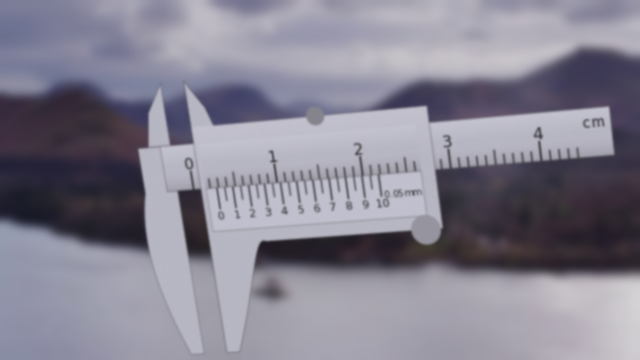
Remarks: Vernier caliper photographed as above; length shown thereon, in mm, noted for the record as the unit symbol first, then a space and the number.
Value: mm 2.8
